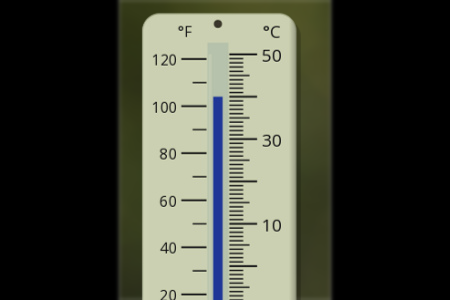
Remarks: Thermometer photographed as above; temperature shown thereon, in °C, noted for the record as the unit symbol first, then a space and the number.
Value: °C 40
